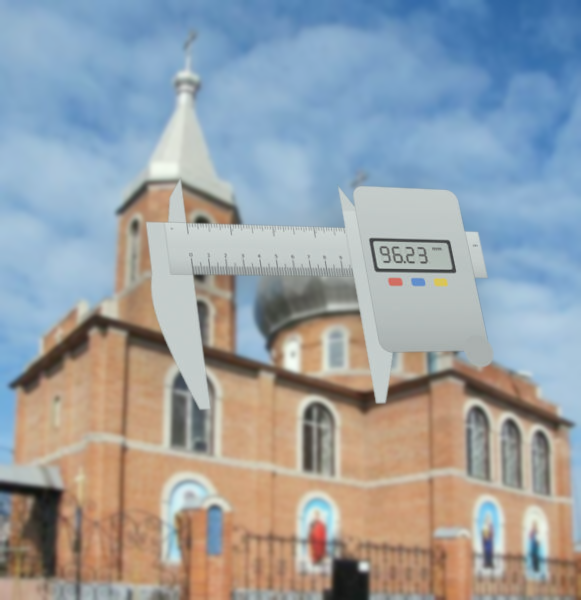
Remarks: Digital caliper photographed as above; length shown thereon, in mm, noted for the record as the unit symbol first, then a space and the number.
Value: mm 96.23
